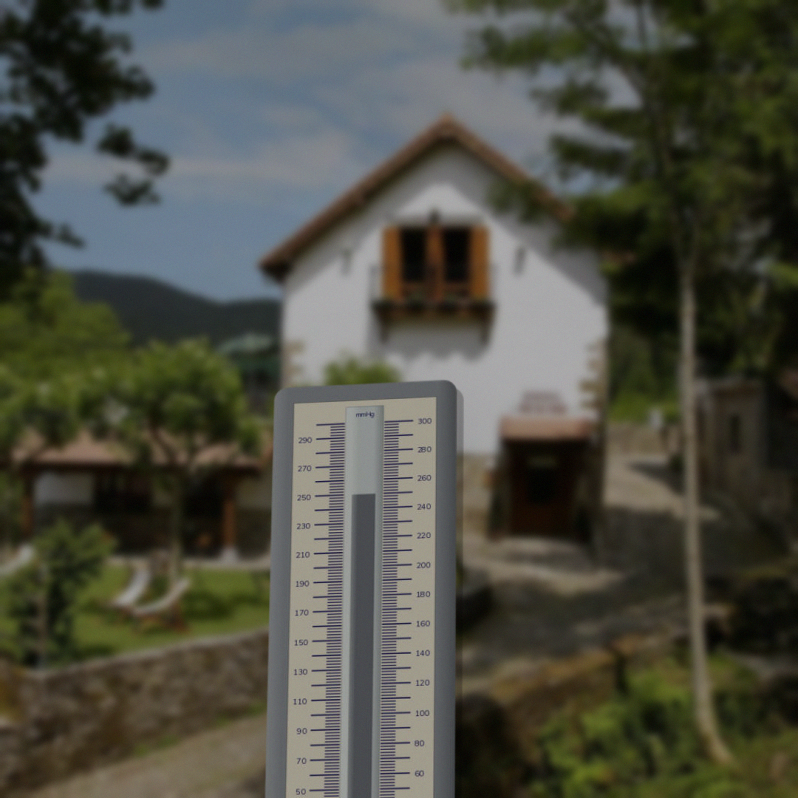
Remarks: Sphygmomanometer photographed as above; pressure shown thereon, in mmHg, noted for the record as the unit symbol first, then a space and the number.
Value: mmHg 250
